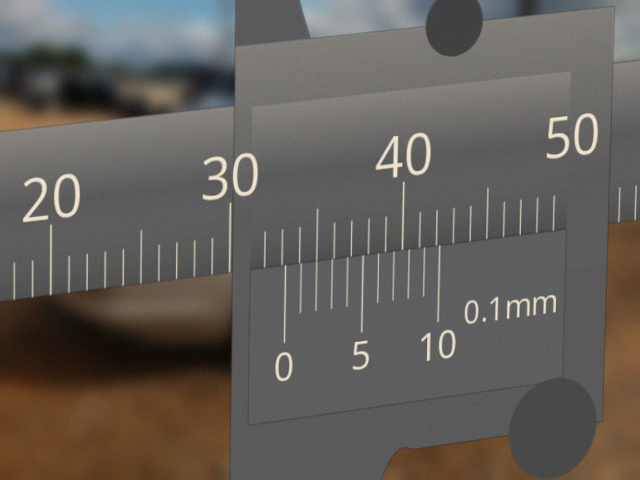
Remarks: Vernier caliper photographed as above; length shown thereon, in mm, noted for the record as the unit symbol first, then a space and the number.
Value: mm 33.2
